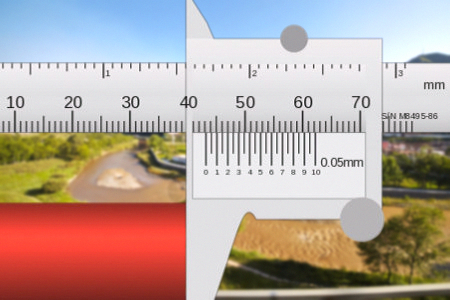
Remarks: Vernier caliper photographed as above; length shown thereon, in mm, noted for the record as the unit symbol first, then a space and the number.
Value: mm 43.2
